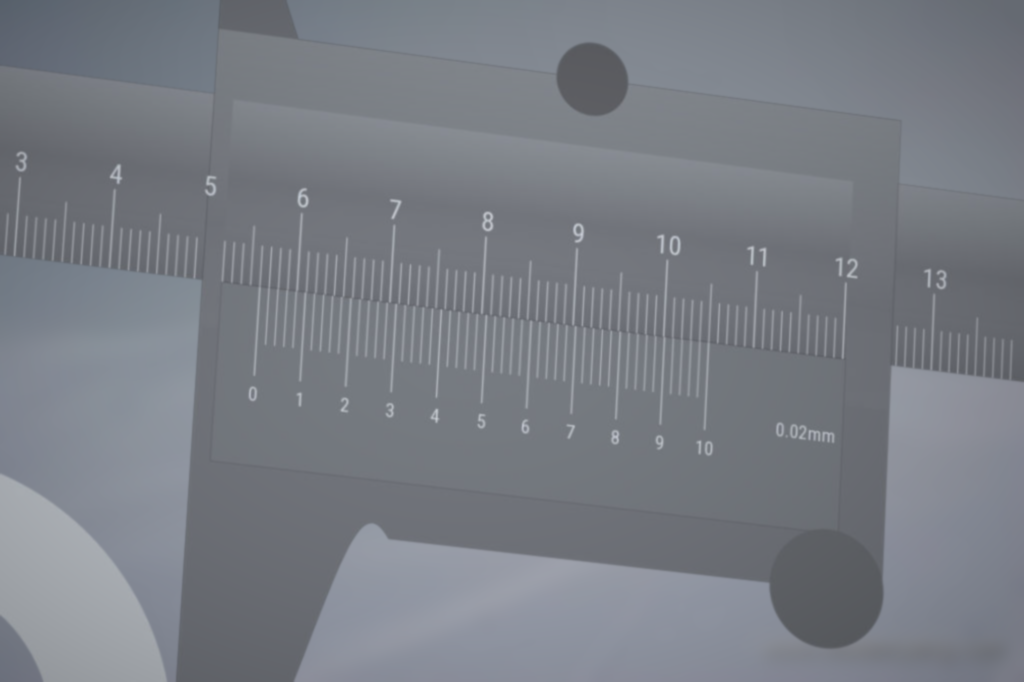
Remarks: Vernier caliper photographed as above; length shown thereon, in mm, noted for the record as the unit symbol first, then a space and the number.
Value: mm 56.0
